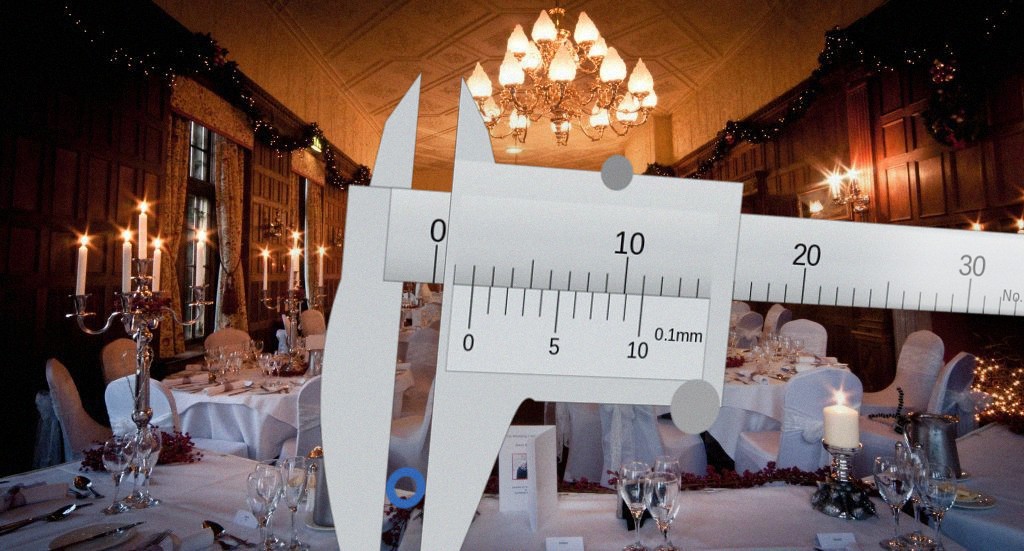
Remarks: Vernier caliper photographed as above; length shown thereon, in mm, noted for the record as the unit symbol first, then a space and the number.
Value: mm 2.0
